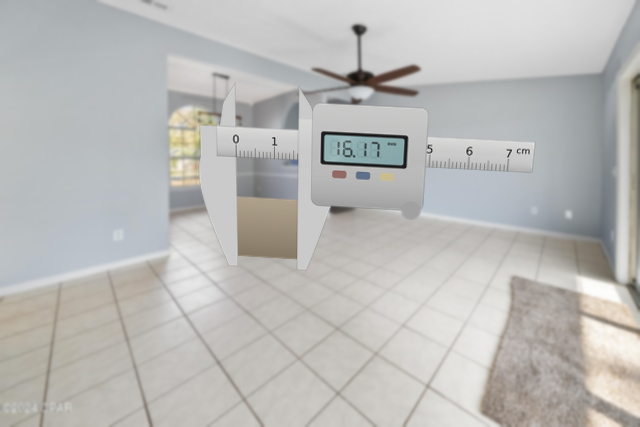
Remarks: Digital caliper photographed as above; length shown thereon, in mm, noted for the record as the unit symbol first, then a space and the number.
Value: mm 16.17
